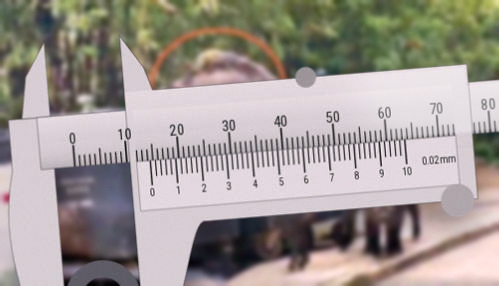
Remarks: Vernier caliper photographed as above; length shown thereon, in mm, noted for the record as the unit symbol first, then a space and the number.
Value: mm 14.5
